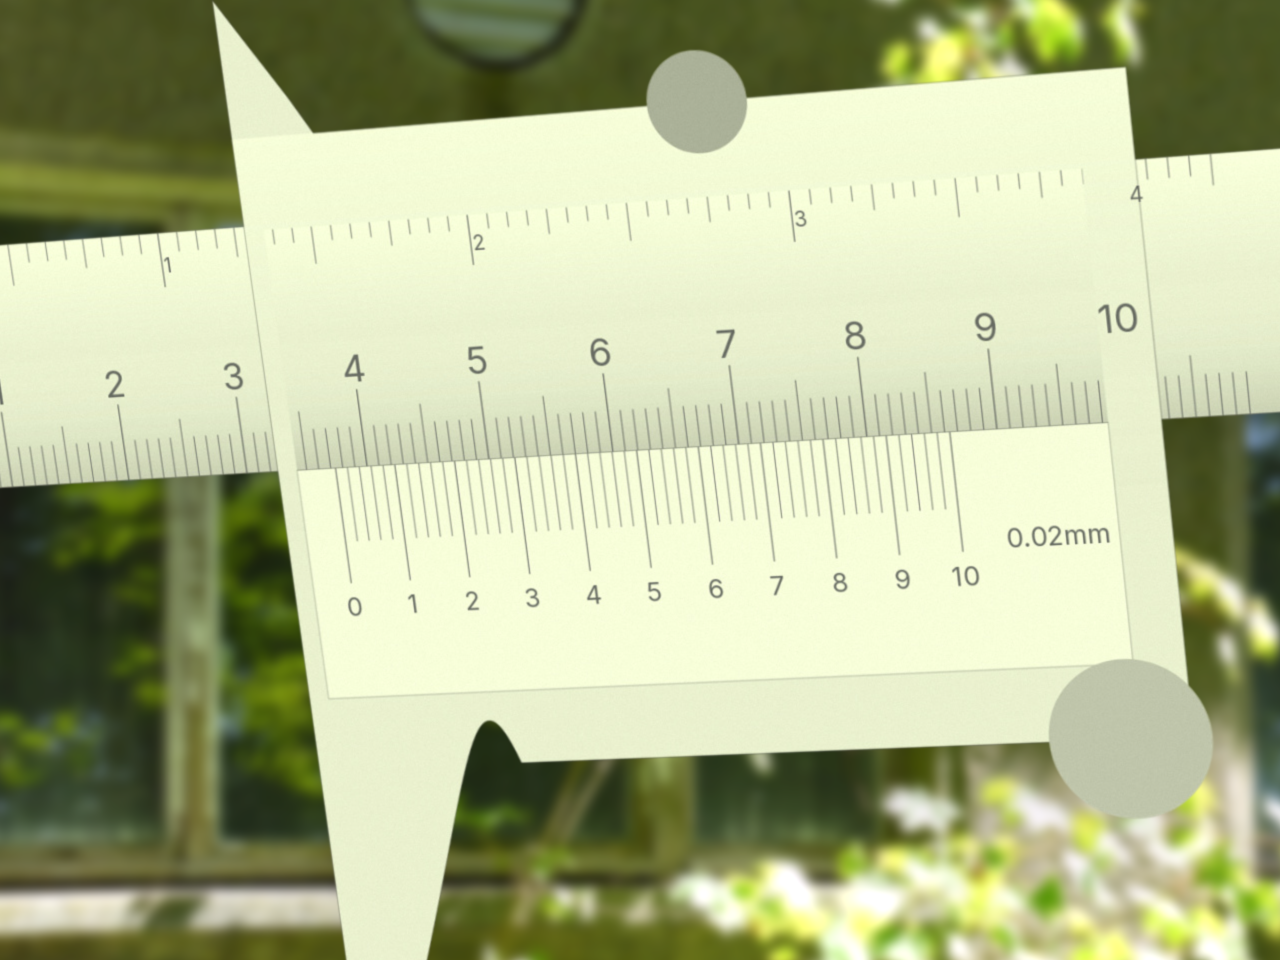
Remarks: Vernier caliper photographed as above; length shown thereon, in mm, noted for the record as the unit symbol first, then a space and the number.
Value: mm 37.4
